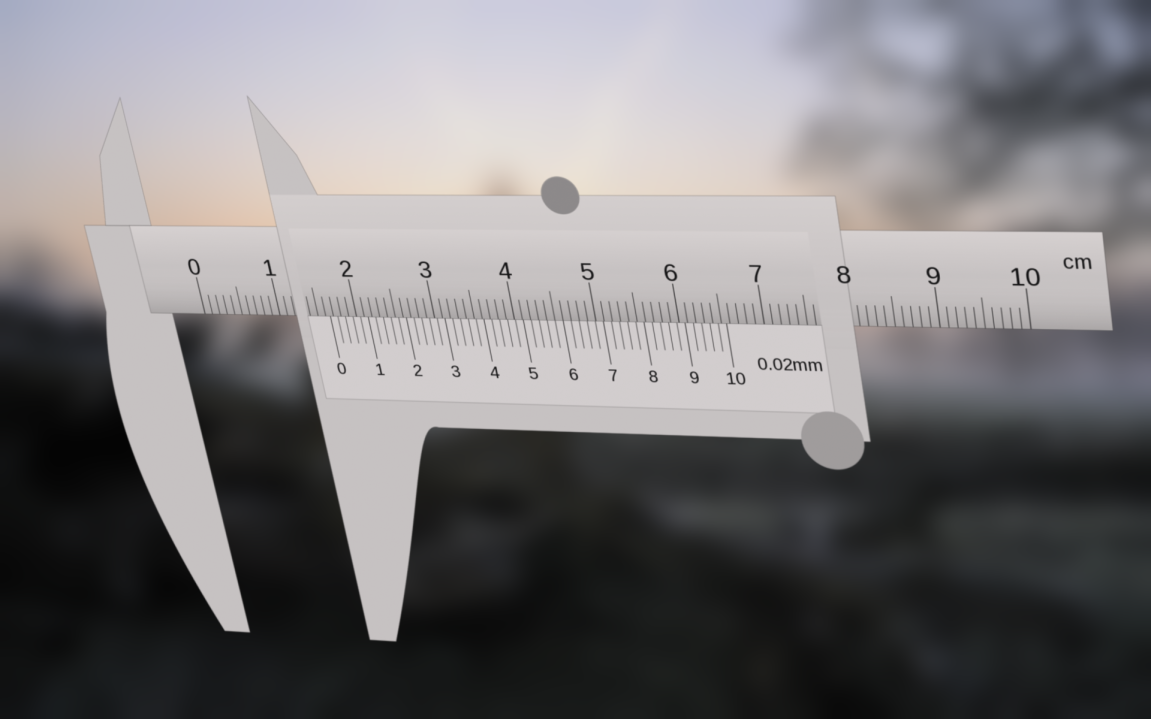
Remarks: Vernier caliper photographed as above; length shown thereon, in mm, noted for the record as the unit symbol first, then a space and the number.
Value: mm 16.6
